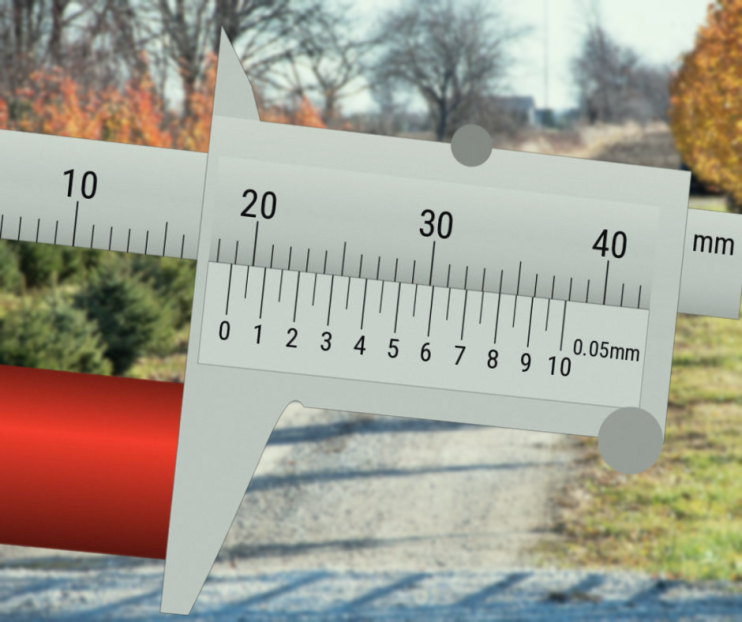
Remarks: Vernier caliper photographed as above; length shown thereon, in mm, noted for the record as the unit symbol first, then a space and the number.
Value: mm 18.8
